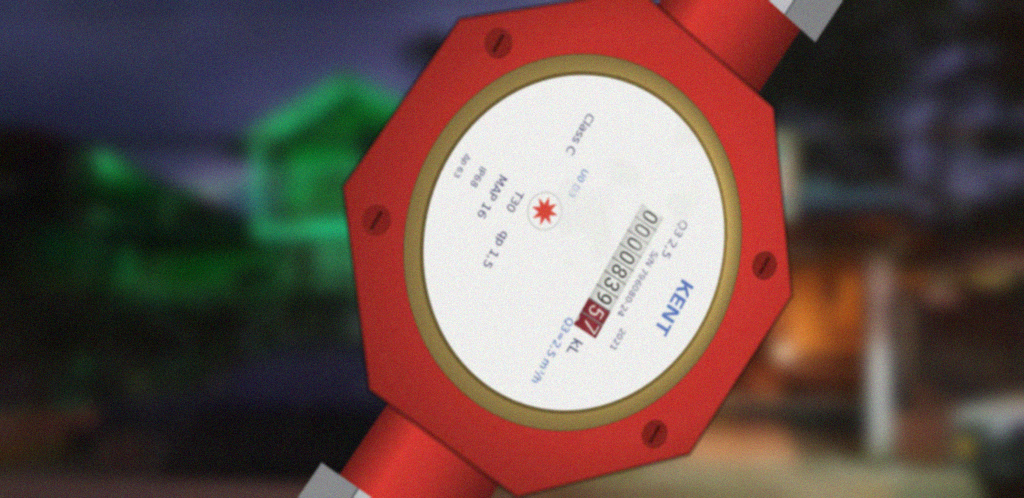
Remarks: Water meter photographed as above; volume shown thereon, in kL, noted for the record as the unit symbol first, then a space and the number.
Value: kL 839.57
